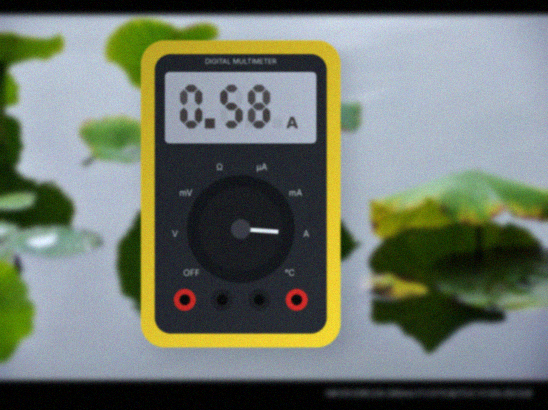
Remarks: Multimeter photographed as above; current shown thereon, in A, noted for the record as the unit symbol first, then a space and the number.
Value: A 0.58
